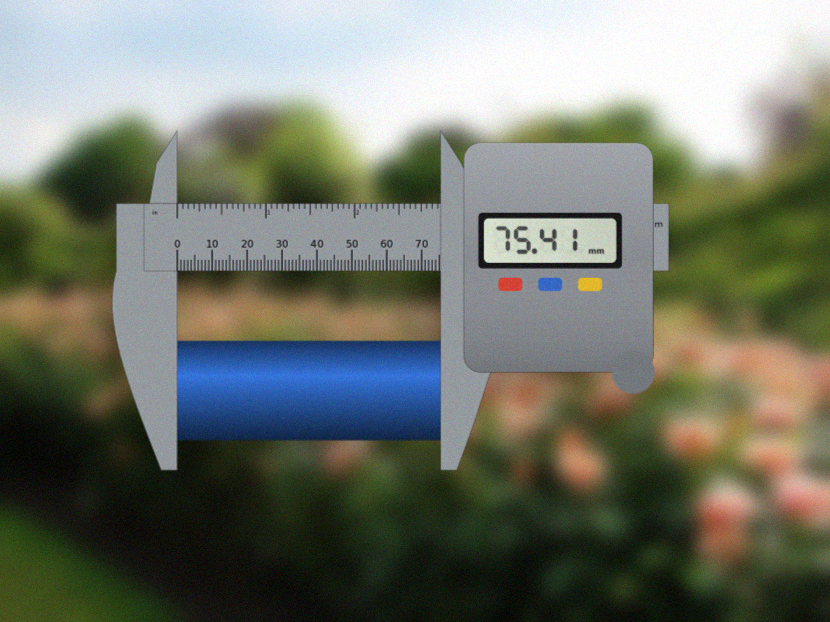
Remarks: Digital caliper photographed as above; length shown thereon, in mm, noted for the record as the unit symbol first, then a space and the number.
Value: mm 75.41
